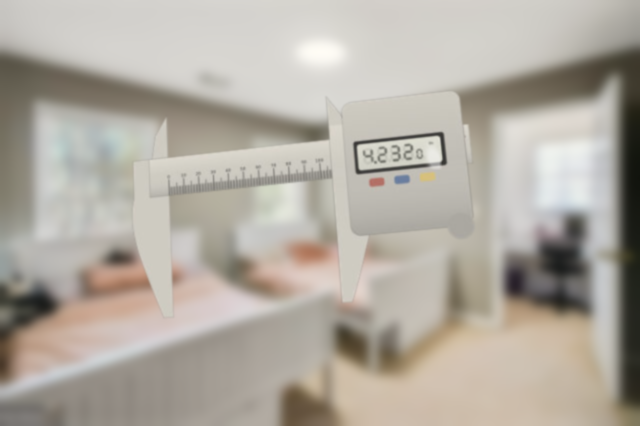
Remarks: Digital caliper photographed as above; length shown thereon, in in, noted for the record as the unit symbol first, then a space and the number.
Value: in 4.2320
